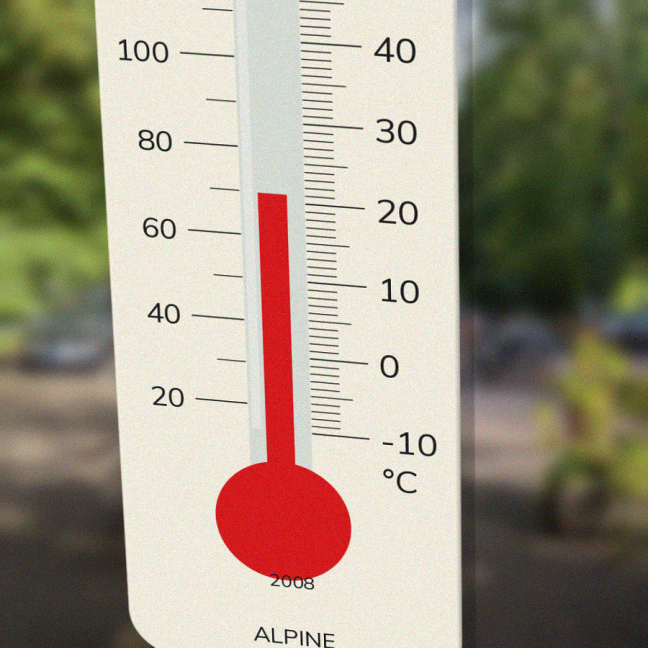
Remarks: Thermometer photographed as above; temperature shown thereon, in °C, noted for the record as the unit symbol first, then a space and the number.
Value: °C 21
